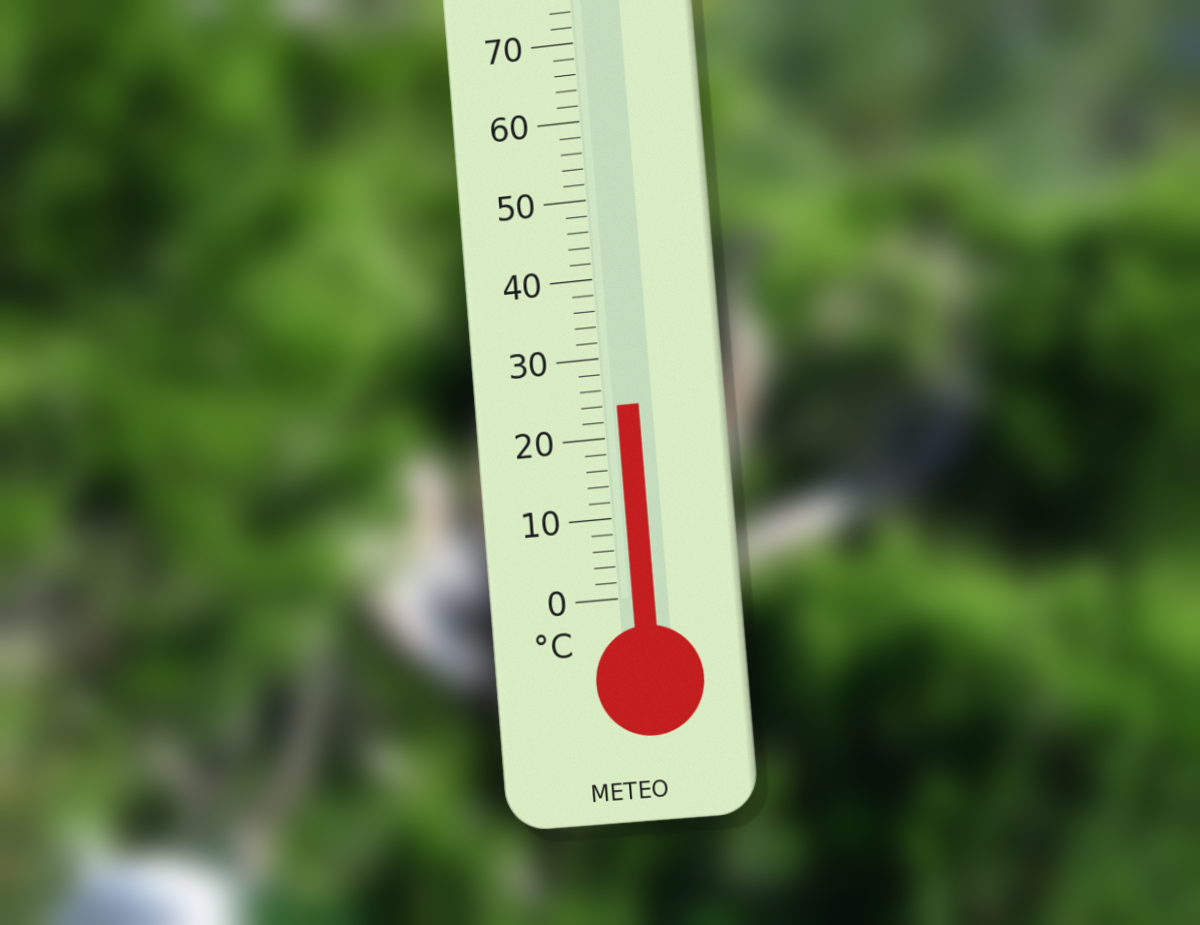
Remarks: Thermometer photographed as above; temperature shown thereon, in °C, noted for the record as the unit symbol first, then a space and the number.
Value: °C 24
